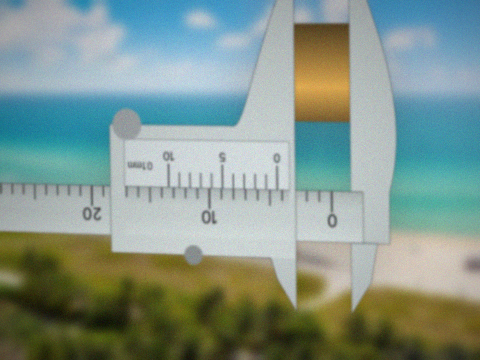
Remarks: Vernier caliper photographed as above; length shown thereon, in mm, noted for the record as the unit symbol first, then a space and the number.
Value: mm 4.4
